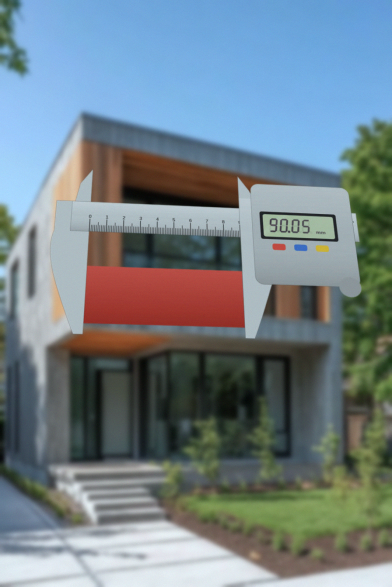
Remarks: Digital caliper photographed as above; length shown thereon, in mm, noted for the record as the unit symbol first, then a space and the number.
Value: mm 90.05
